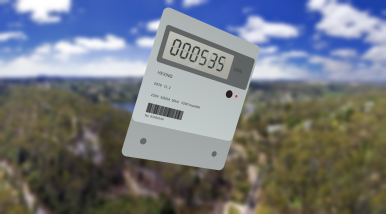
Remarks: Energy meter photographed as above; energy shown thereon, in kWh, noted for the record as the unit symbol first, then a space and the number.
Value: kWh 535
